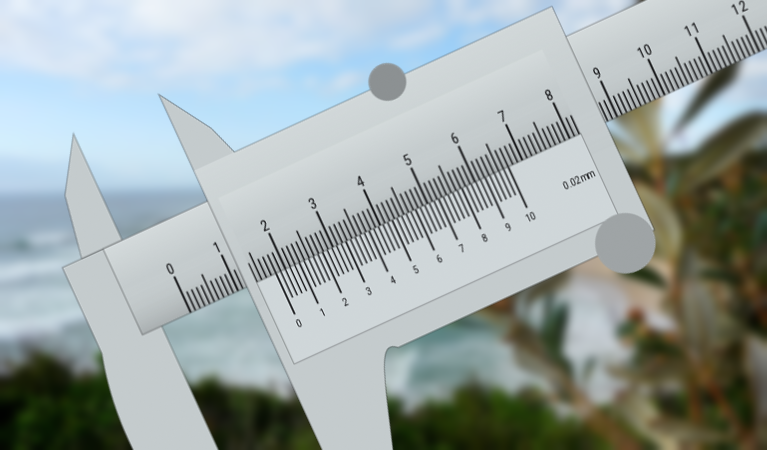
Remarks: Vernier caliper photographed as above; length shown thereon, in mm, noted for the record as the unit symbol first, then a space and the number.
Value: mm 18.0
